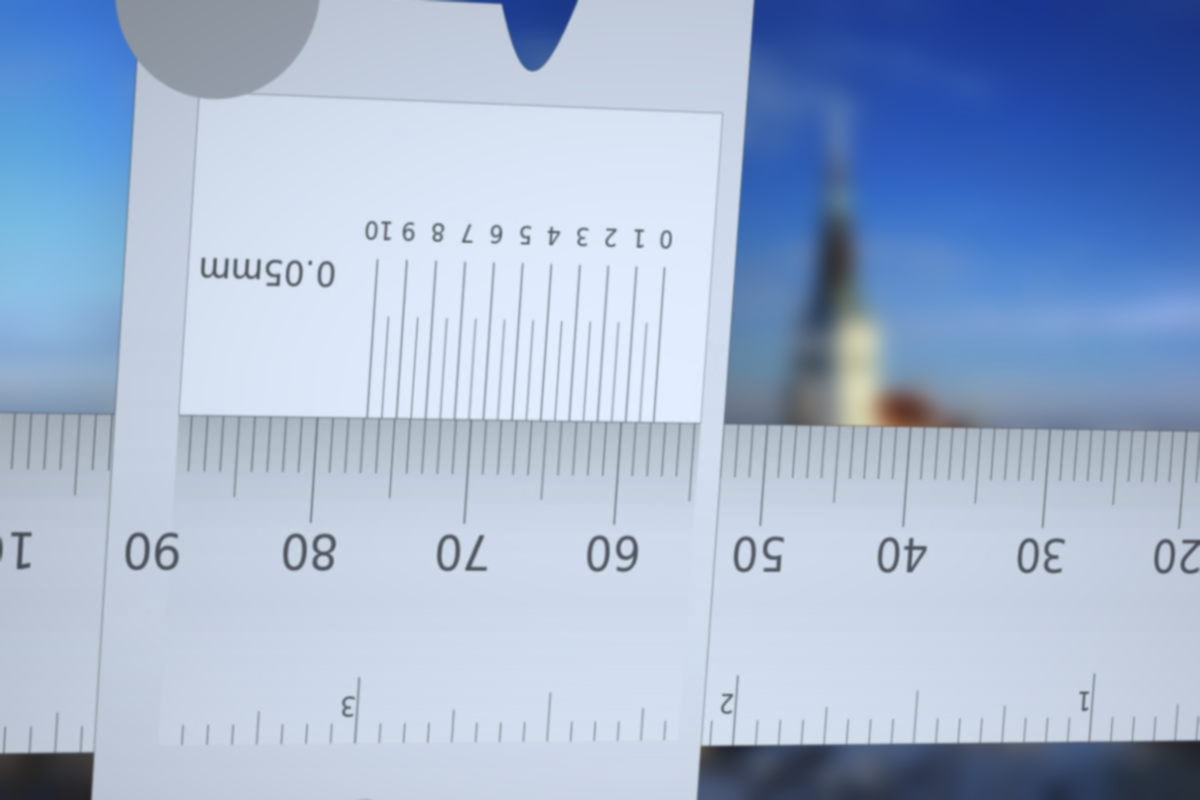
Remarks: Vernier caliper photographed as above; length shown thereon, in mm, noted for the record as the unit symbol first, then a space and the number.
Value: mm 57.8
